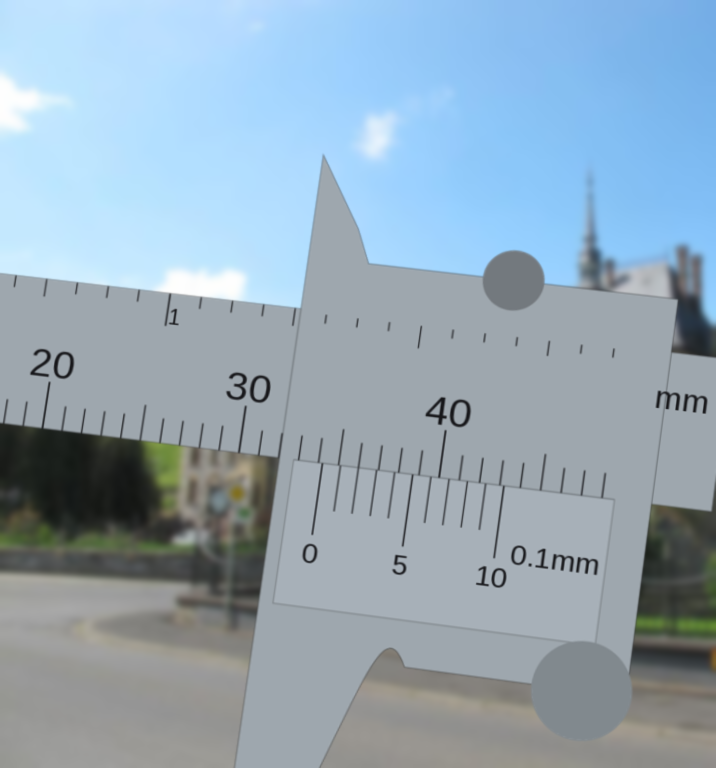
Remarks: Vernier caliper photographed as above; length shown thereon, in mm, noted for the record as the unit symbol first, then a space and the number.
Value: mm 34.2
